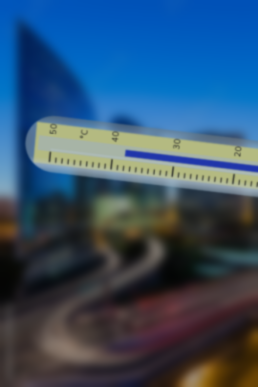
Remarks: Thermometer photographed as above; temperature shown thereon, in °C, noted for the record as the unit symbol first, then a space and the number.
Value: °C 38
